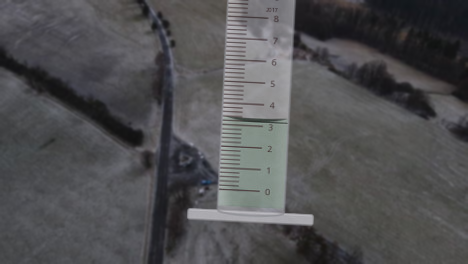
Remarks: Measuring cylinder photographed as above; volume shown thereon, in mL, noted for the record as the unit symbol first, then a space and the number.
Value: mL 3.2
